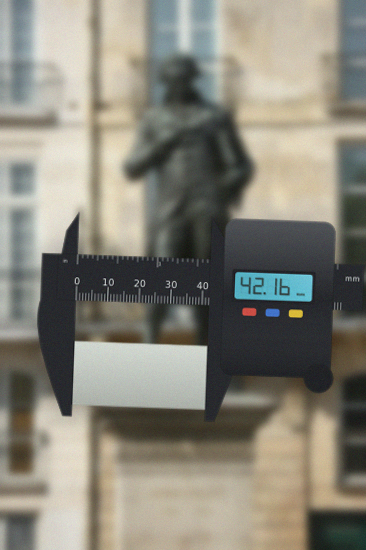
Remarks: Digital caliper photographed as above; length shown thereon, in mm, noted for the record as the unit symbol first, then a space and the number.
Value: mm 42.16
